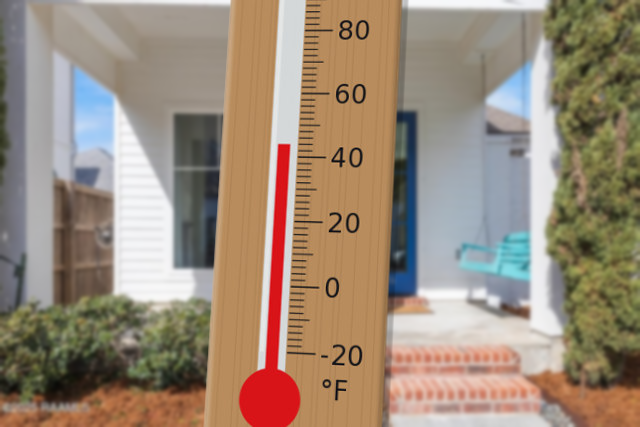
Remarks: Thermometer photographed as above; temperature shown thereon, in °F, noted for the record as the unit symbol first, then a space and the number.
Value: °F 44
